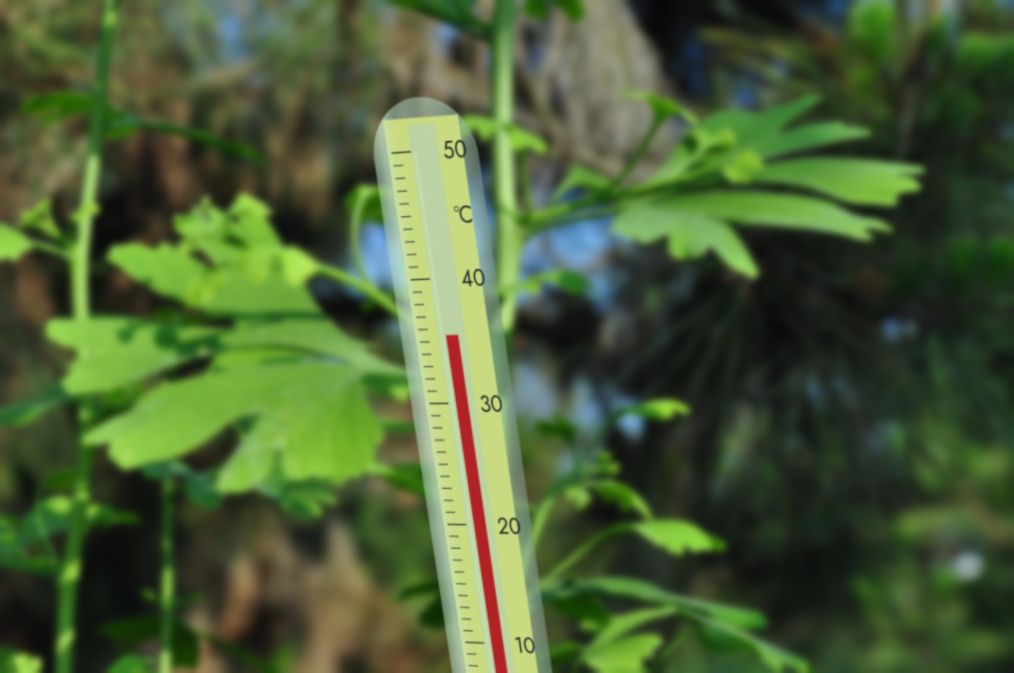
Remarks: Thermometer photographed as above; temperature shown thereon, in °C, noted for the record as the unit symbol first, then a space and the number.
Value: °C 35.5
